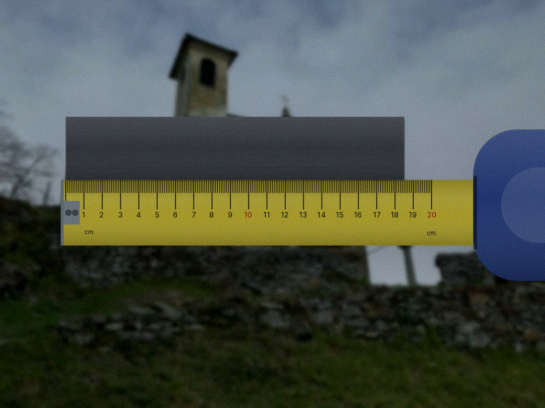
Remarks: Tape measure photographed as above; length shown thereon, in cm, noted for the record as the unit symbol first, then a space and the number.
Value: cm 18.5
